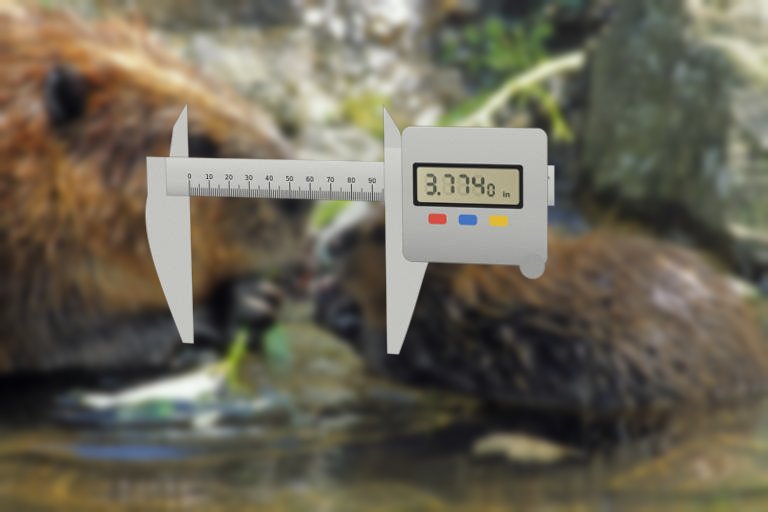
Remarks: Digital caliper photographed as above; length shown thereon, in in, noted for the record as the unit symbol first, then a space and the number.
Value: in 3.7740
